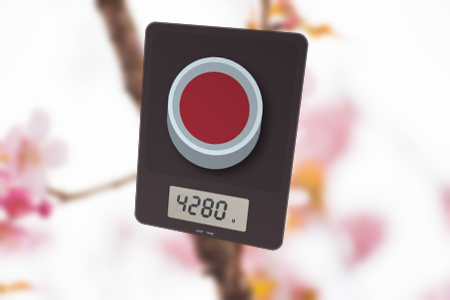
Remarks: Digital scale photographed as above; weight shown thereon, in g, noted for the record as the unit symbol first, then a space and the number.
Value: g 4280
